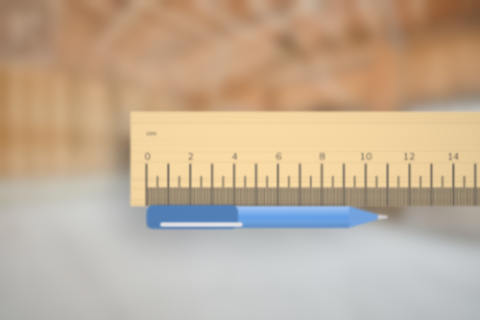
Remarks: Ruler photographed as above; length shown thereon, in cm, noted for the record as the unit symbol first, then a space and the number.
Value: cm 11
